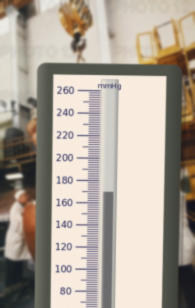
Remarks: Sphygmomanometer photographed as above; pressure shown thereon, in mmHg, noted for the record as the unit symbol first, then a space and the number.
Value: mmHg 170
